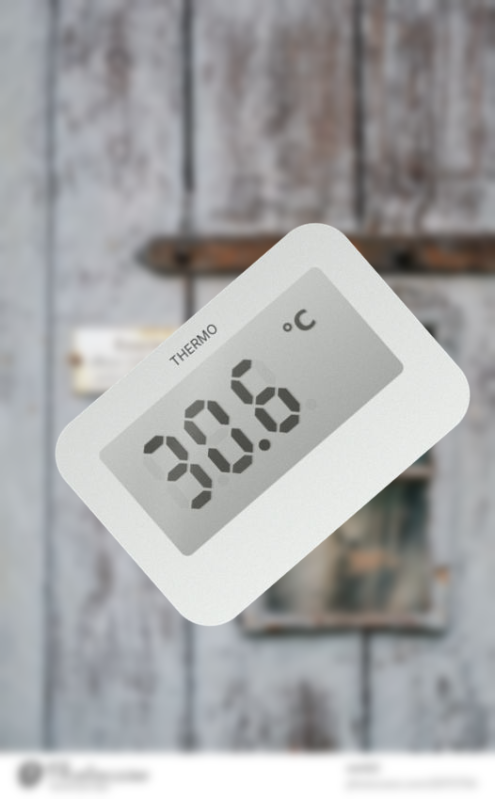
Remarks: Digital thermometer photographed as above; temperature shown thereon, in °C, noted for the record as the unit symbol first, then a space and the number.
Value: °C 30.6
